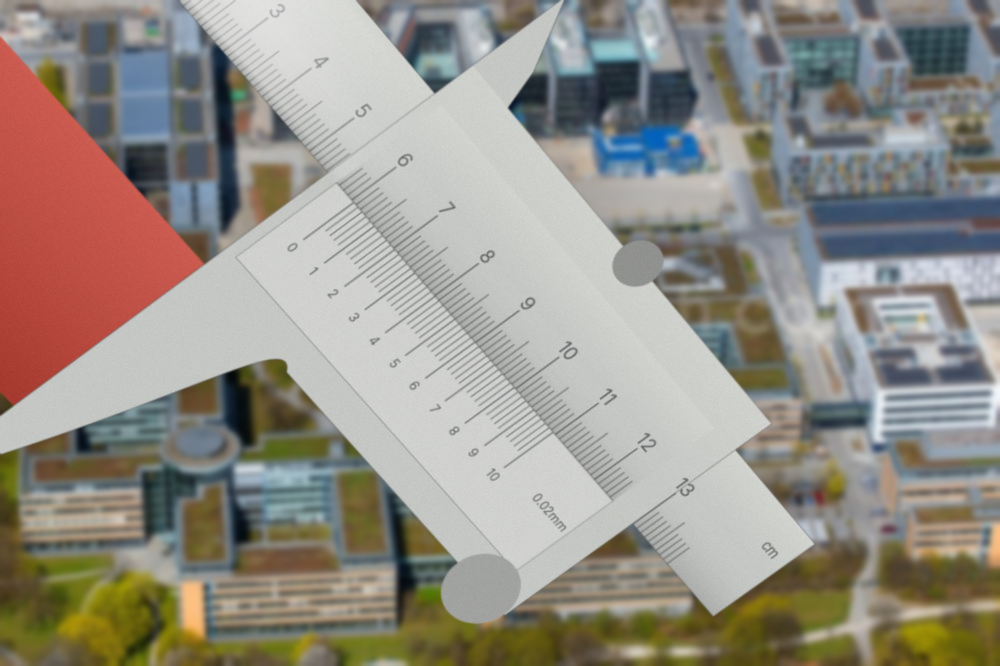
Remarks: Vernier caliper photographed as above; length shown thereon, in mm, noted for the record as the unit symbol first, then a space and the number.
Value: mm 60.5
